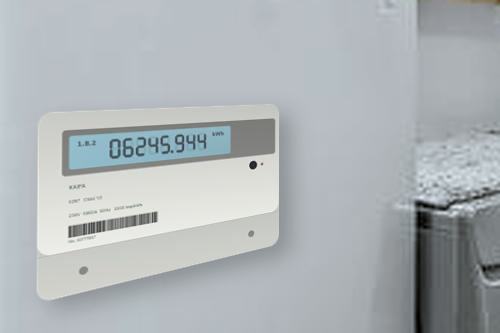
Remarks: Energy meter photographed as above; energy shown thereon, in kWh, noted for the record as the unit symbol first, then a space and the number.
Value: kWh 6245.944
